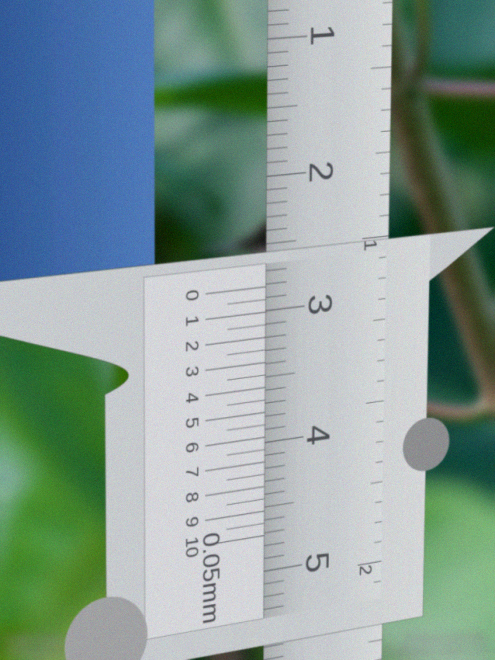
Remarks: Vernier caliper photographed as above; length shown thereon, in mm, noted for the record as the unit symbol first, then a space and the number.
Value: mm 28.2
